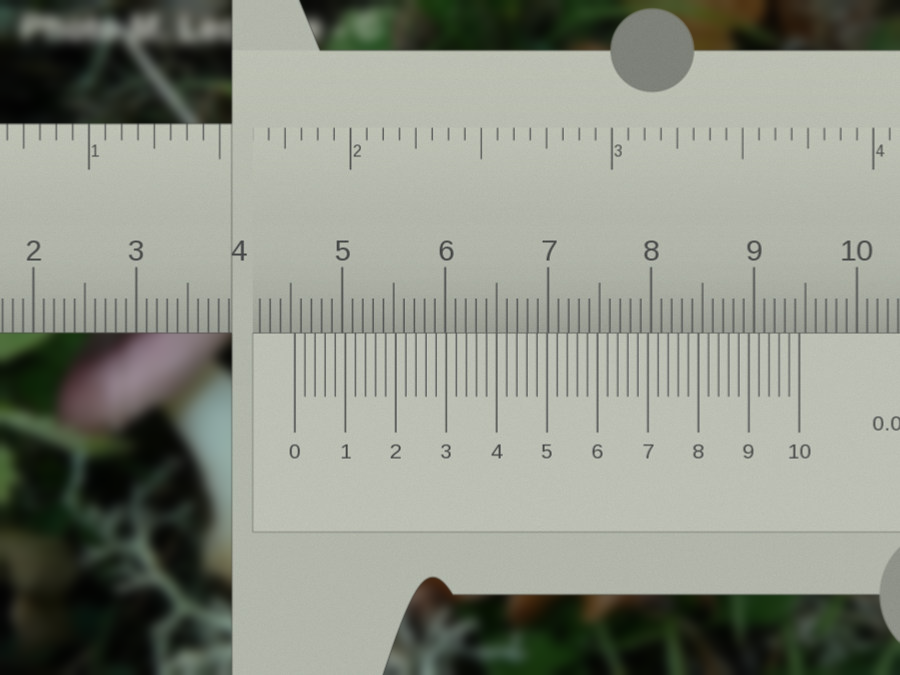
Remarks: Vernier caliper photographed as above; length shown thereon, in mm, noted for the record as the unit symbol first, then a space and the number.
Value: mm 45.4
